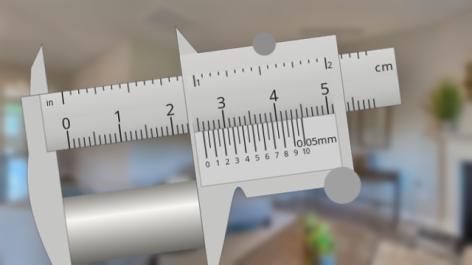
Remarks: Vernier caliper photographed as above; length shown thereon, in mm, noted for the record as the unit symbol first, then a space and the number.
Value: mm 25.8
